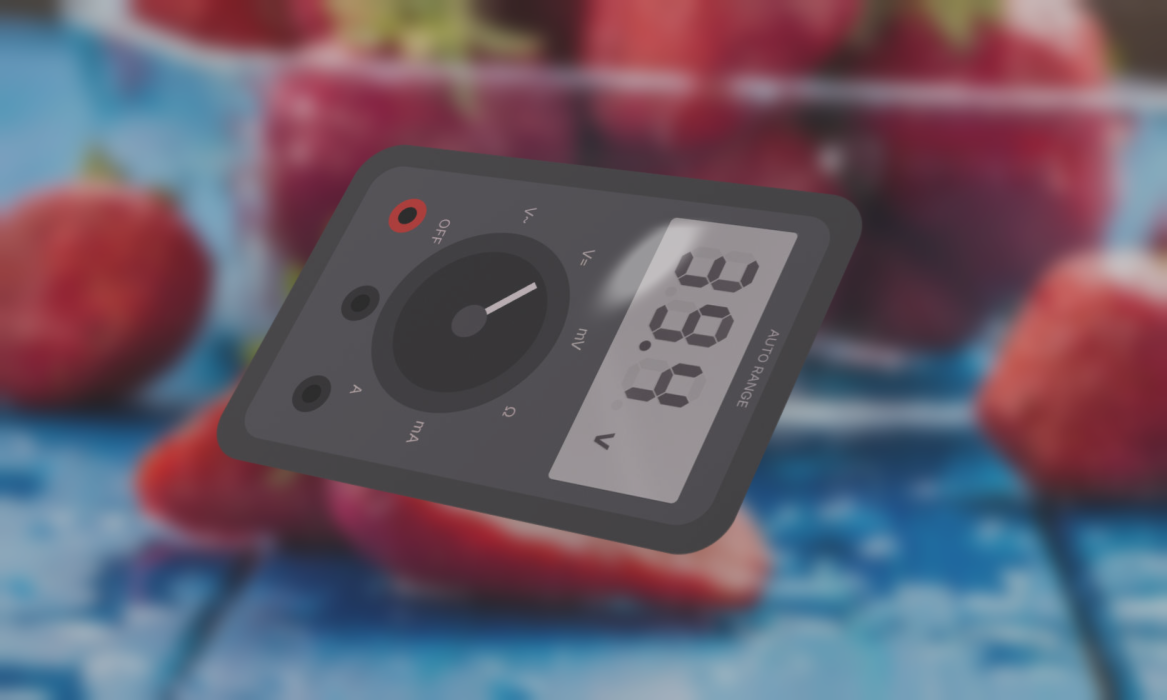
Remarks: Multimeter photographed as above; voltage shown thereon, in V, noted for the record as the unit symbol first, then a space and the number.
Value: V 39.4
